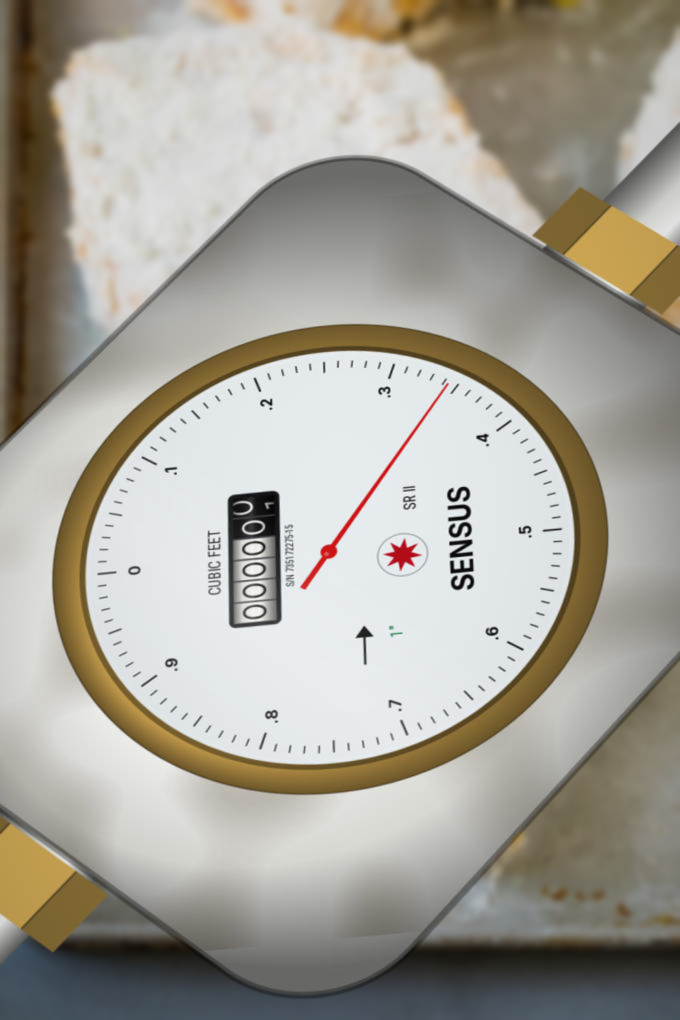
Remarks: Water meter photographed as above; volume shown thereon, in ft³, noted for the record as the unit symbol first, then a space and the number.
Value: ft³ 0.34
